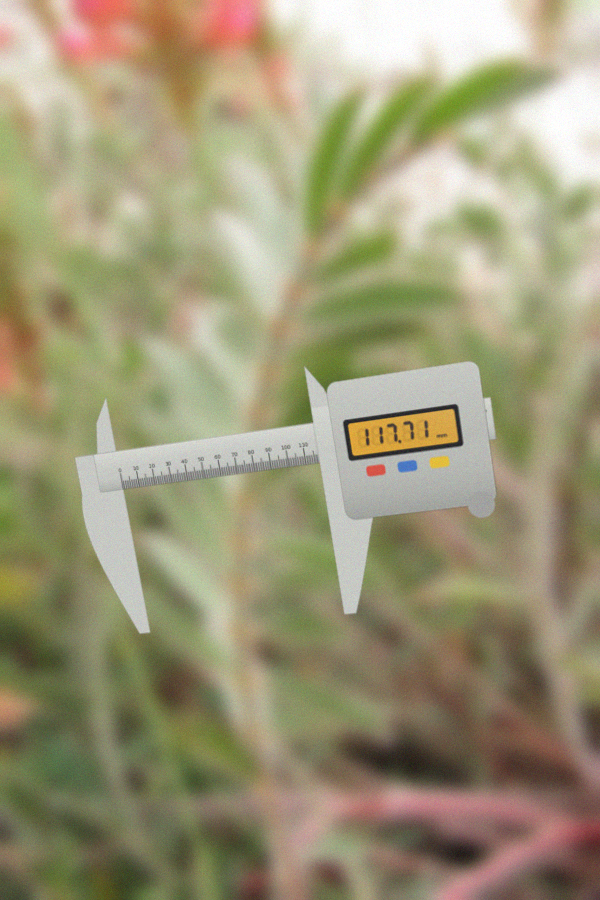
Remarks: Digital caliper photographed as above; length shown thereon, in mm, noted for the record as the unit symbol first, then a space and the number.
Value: mm 117.71
